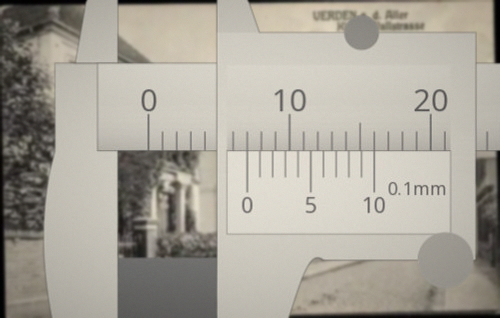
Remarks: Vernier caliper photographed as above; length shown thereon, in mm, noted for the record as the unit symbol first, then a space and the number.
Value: mm 7.0
